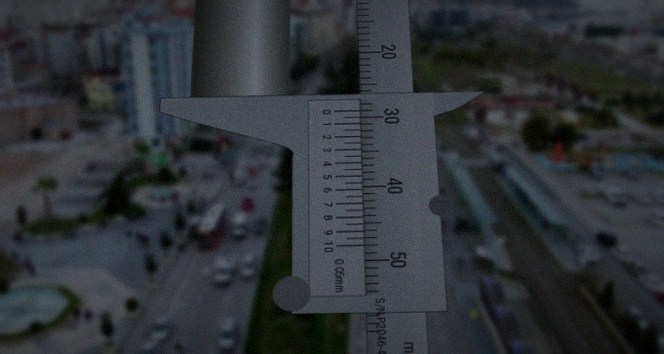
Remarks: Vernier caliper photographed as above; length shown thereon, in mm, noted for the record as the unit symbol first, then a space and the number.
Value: mm 29.0
